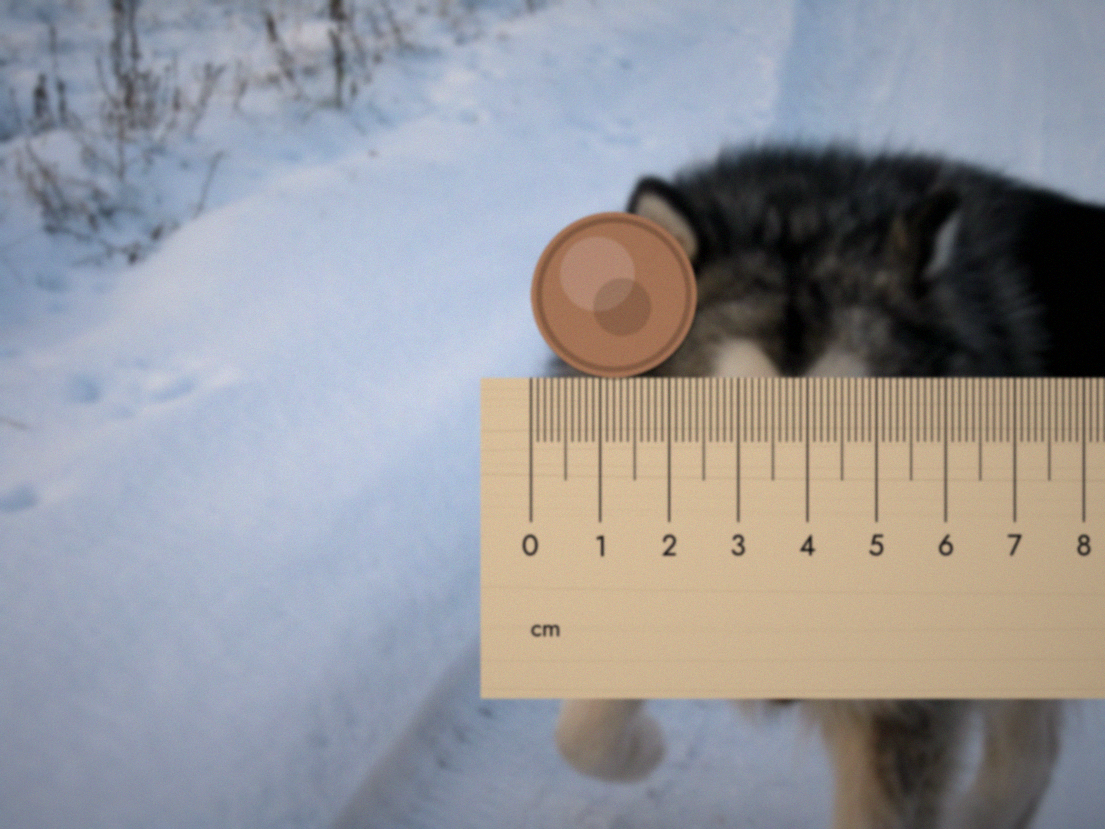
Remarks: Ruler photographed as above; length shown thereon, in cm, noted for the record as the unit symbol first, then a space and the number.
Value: cm 2.4
